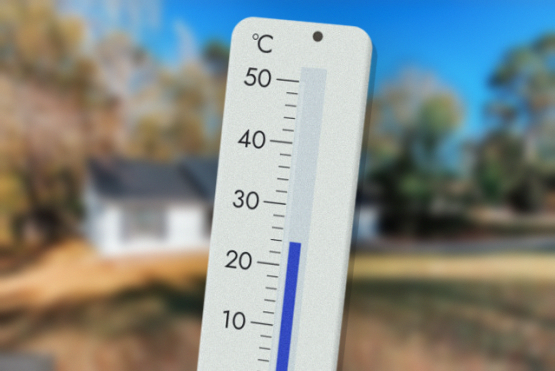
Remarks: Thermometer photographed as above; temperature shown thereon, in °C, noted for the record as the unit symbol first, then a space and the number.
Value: °C 24
